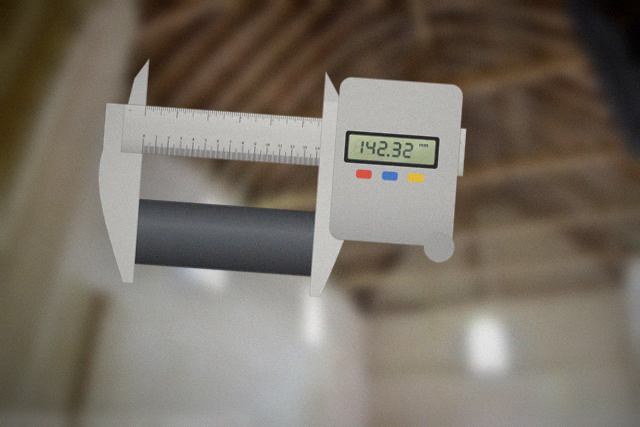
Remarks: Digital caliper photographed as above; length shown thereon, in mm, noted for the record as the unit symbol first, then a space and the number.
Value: mm 142.32
